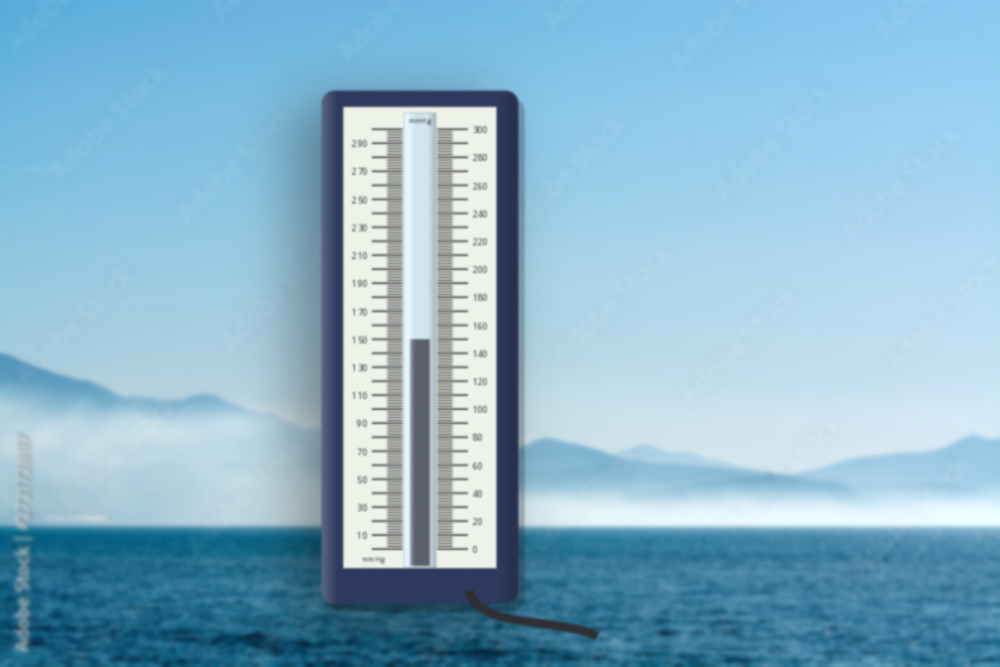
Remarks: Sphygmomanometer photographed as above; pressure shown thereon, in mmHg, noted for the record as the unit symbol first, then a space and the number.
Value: mmHg 150
